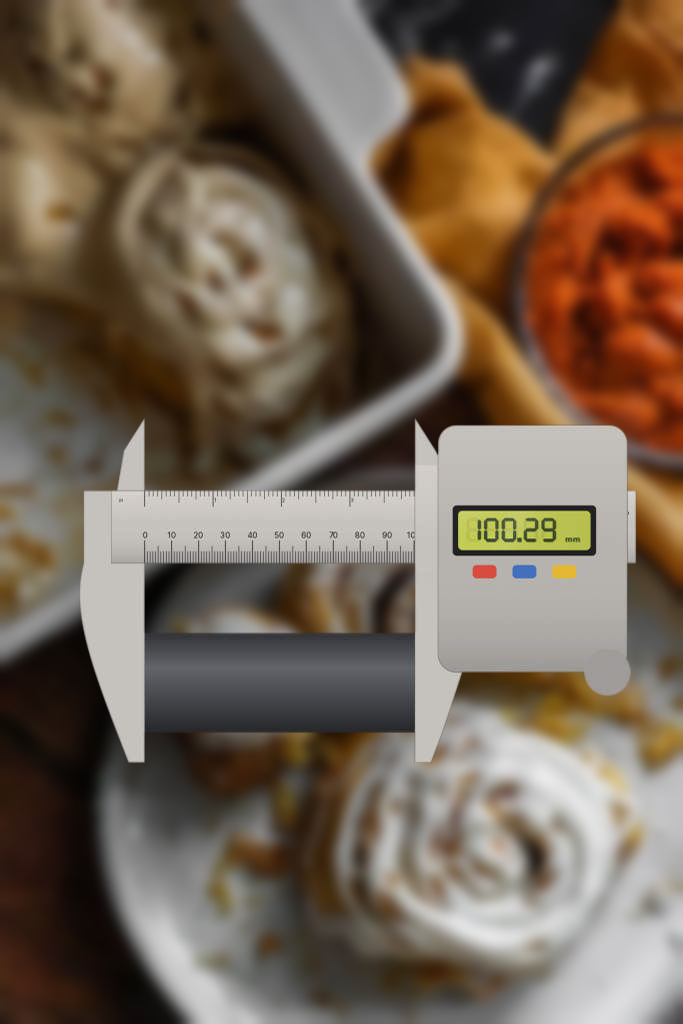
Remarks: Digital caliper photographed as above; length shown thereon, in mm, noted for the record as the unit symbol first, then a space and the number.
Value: mm 100.29
